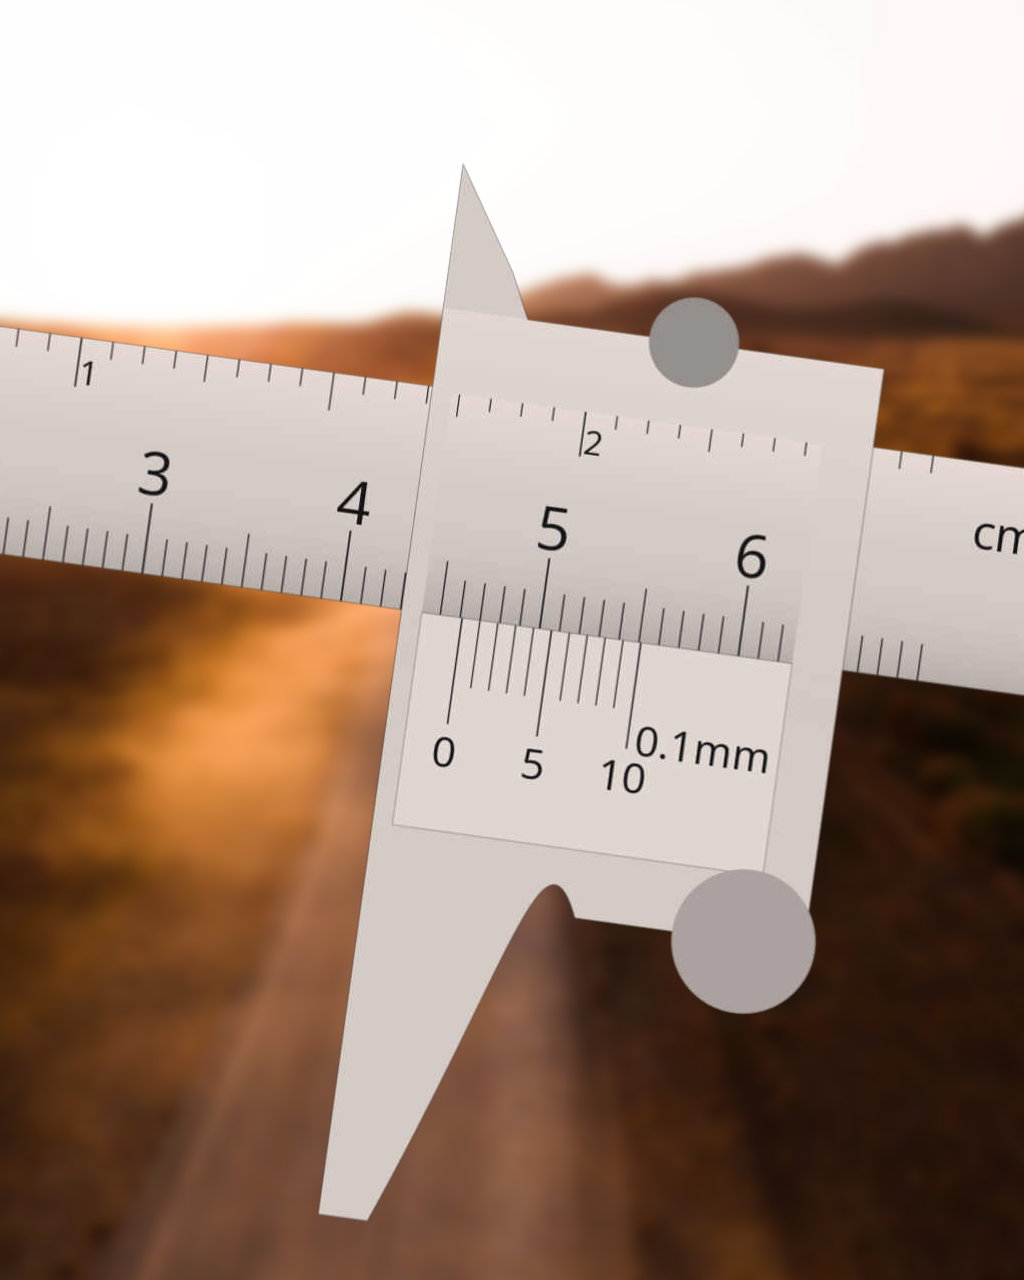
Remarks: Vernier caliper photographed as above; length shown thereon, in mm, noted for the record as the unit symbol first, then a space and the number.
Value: mm 46.1
